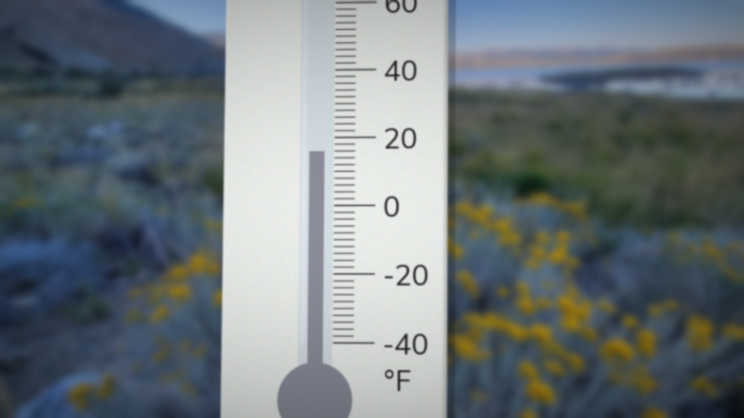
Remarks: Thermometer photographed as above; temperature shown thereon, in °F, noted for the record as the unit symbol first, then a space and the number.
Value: °F 16
